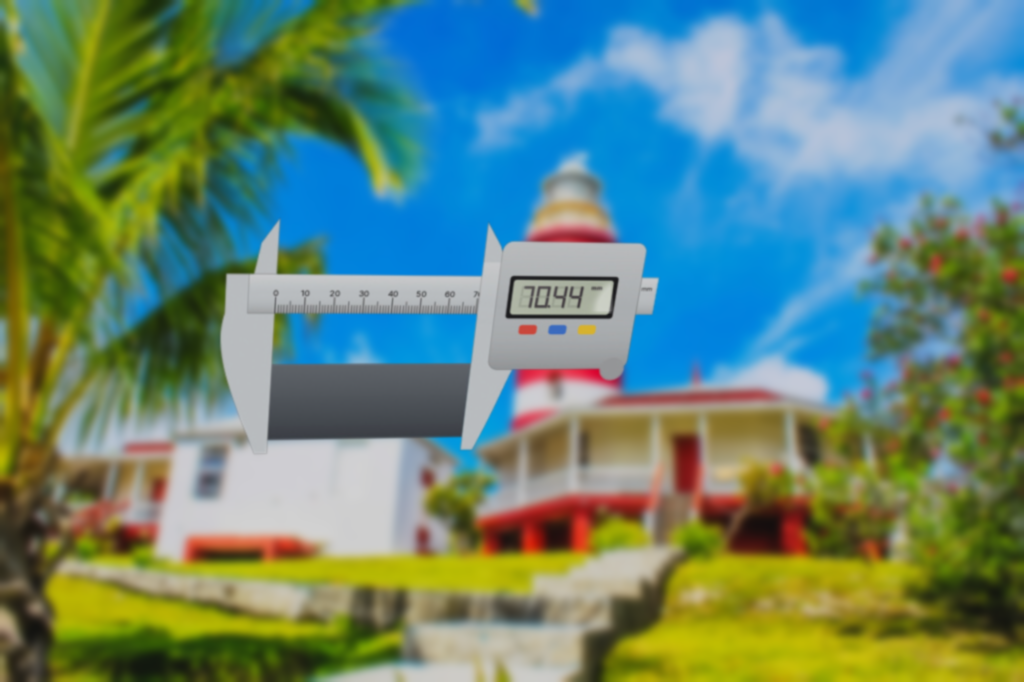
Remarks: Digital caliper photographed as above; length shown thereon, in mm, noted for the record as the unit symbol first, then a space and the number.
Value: mm 70.44
